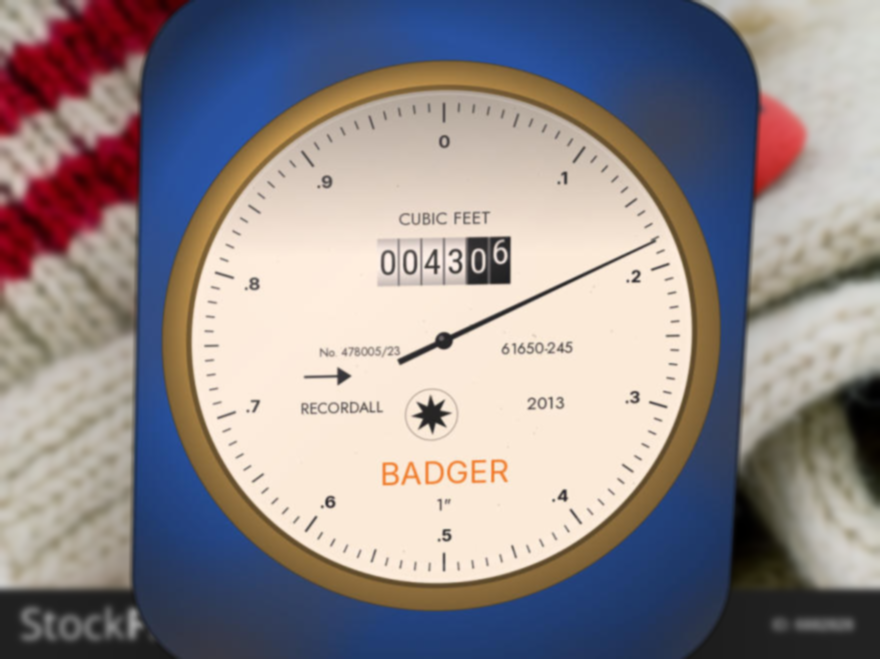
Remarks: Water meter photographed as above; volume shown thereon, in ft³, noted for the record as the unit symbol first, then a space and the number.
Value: ft³ 4306.18
